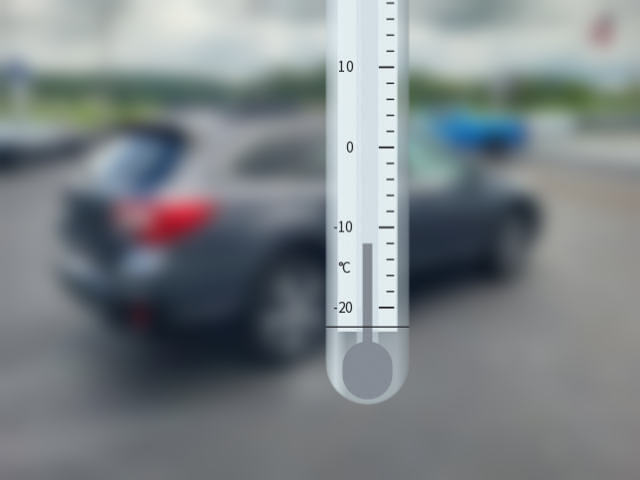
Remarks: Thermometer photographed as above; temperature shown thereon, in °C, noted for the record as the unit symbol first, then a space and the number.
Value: °C -12
